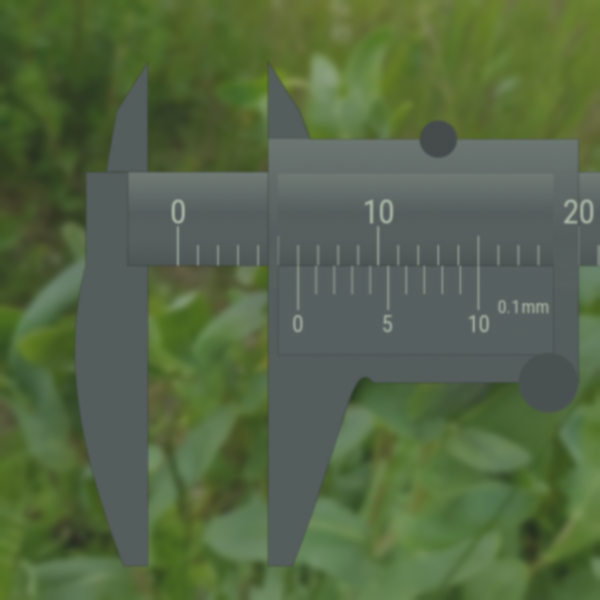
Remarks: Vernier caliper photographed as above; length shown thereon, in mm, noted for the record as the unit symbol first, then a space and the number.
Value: mm 6.0
